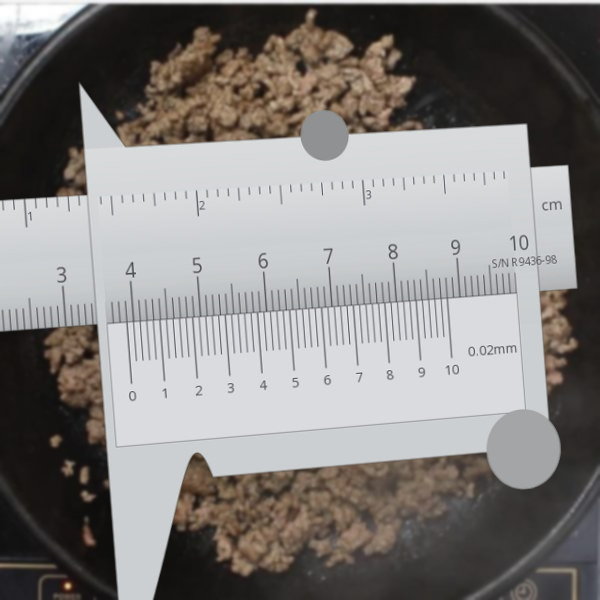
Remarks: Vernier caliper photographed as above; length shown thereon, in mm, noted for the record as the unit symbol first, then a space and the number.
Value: mm 39.0
